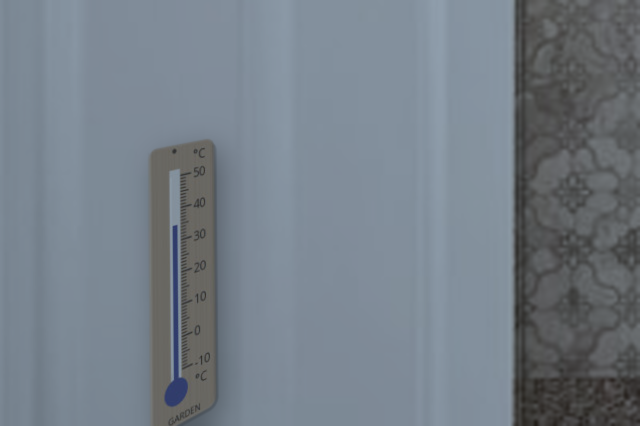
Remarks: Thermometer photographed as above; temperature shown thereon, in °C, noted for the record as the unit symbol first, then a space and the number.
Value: °C 35
